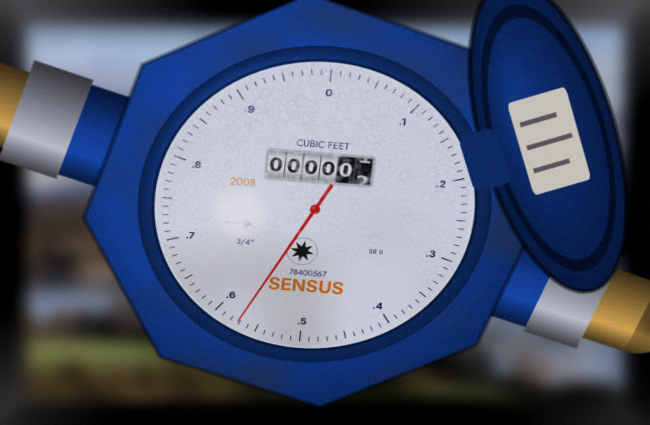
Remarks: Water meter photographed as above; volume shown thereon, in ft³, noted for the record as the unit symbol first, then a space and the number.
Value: ft³ 1.57
